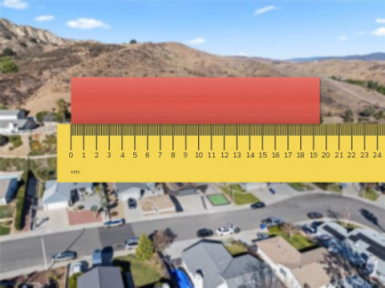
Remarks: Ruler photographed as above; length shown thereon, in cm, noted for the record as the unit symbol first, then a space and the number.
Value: cm 19.5
